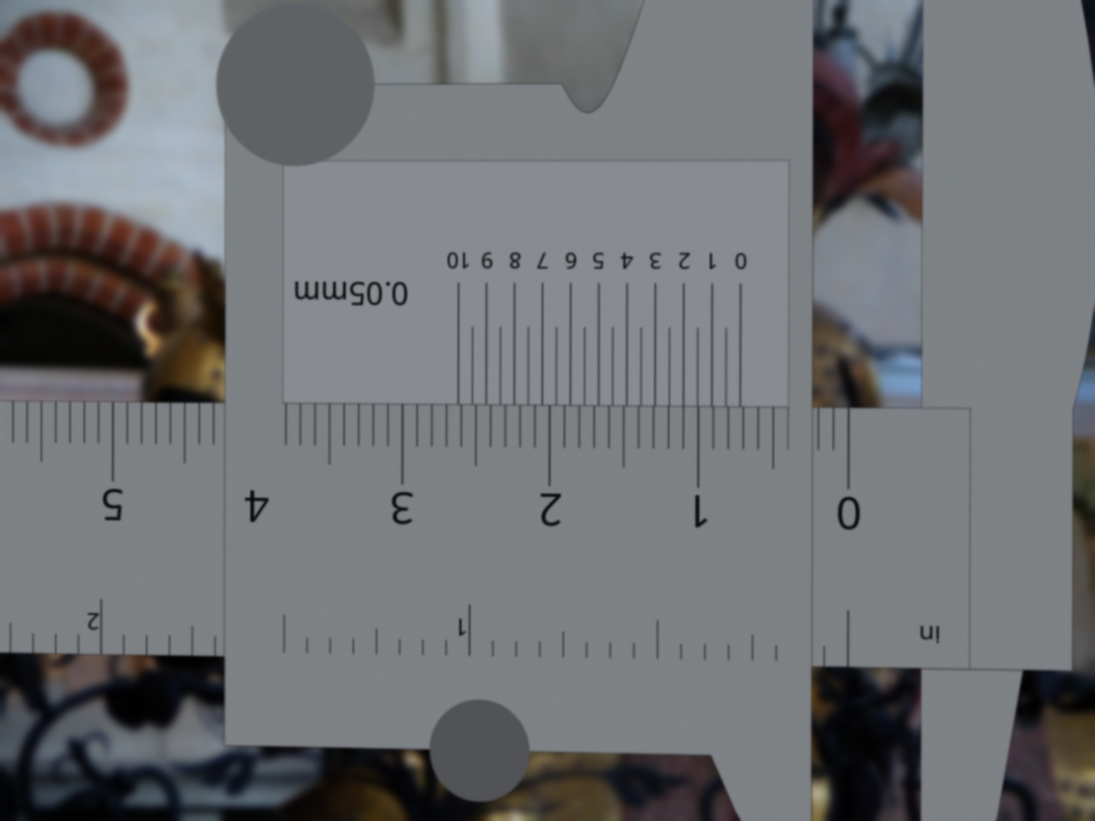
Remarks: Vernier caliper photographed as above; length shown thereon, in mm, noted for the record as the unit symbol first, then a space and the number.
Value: mm 7.2
